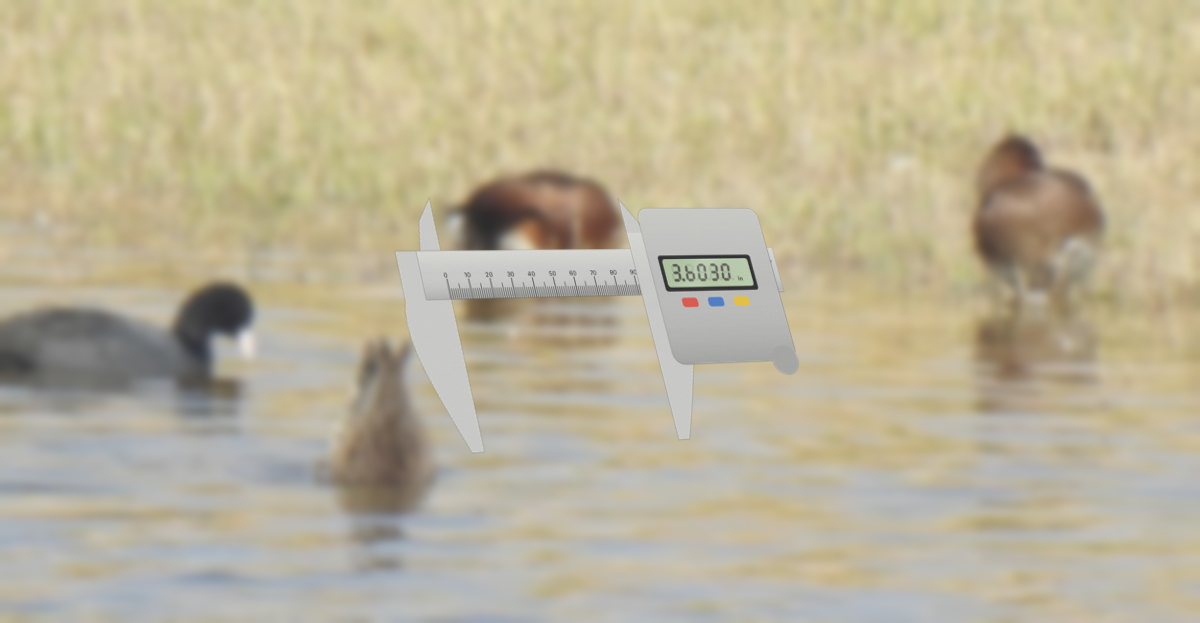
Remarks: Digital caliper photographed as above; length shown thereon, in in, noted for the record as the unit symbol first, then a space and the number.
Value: in 3.6030
